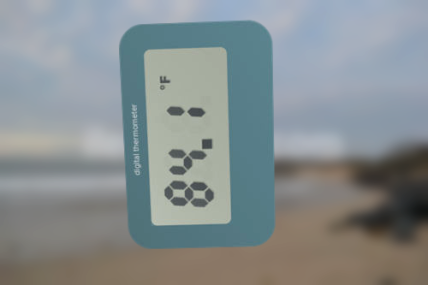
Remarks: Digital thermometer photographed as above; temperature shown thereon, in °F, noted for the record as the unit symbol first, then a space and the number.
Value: °F 84.1
